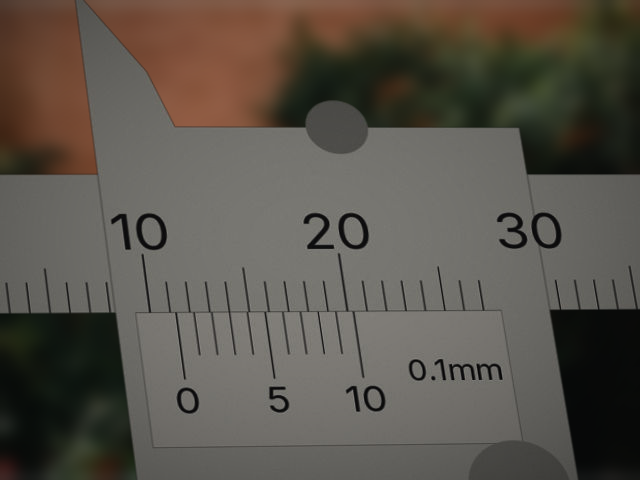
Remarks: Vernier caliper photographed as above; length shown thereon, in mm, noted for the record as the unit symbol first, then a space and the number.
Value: mm 11.3
